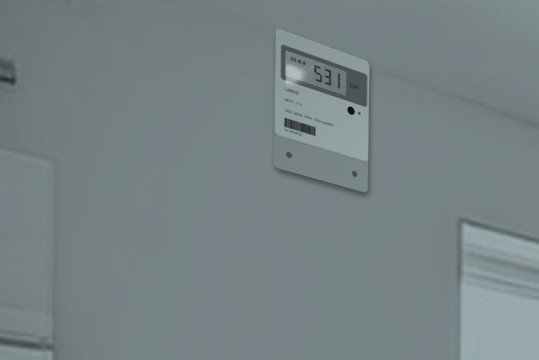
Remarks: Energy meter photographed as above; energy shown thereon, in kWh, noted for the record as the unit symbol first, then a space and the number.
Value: kWh 531
